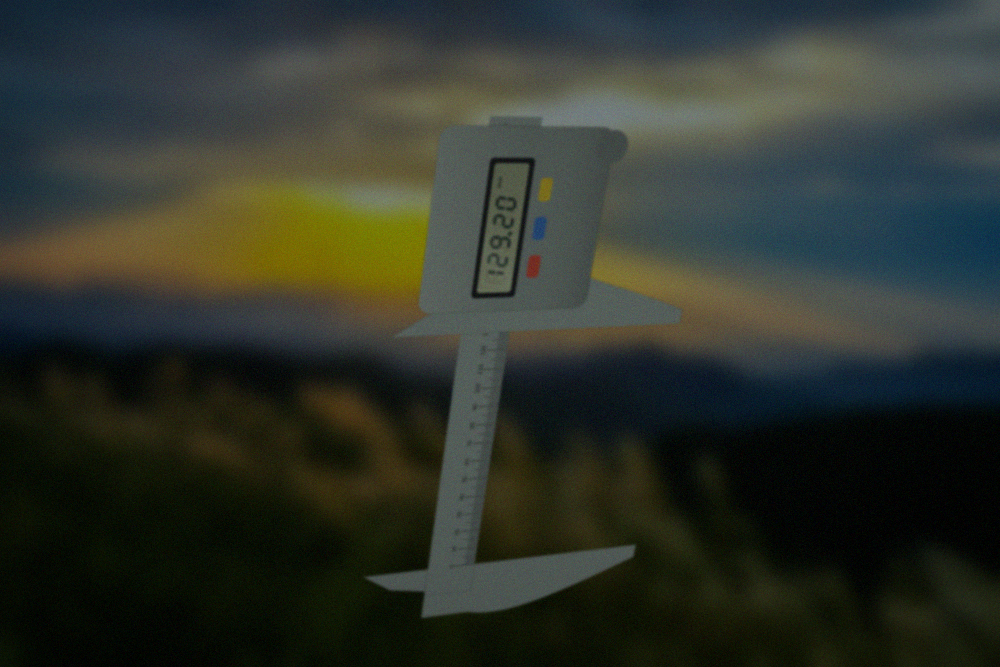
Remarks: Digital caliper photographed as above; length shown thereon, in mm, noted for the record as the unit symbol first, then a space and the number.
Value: mm 129.20
